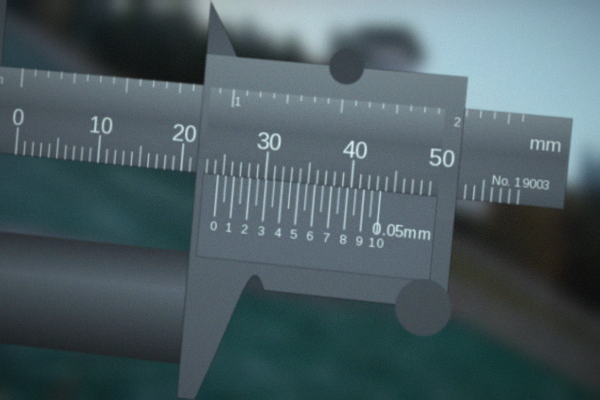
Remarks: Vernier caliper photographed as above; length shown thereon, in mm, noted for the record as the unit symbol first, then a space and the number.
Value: mm 24.4
